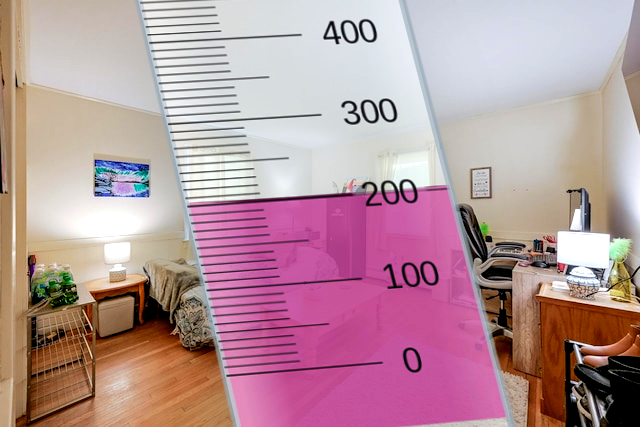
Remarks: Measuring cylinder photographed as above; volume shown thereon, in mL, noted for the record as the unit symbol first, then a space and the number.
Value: mL 200
